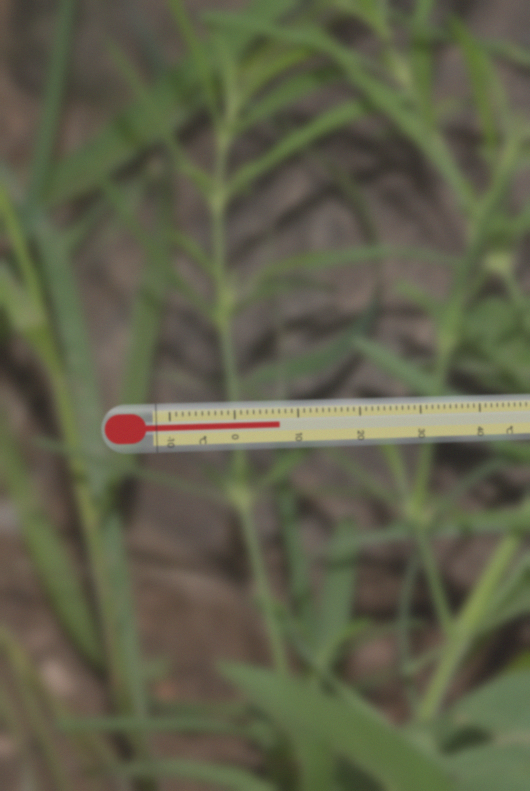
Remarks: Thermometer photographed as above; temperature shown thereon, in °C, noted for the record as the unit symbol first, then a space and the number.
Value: °C 7
